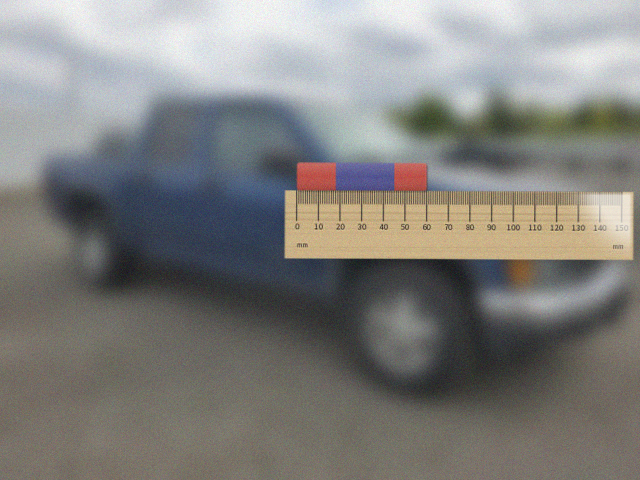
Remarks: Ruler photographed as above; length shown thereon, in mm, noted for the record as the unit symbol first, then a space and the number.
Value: mm 60
